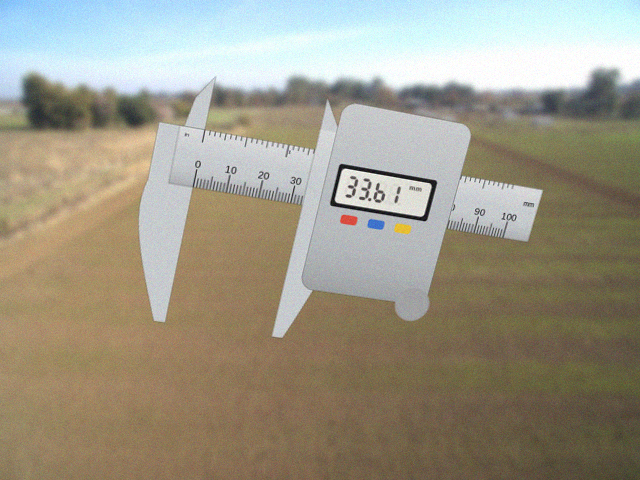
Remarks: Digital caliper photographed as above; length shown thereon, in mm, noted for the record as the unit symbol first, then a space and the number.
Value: mm 33.61
